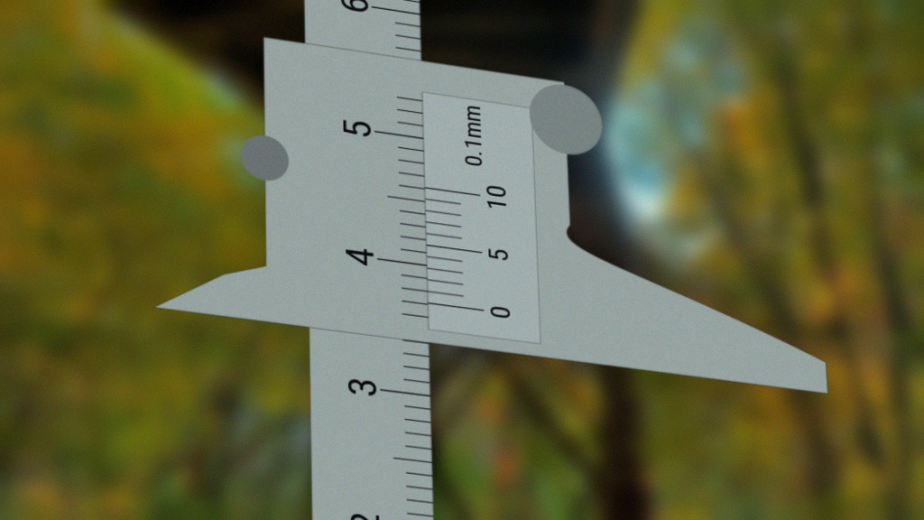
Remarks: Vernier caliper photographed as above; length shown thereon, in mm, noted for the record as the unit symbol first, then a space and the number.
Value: mm 37.1
